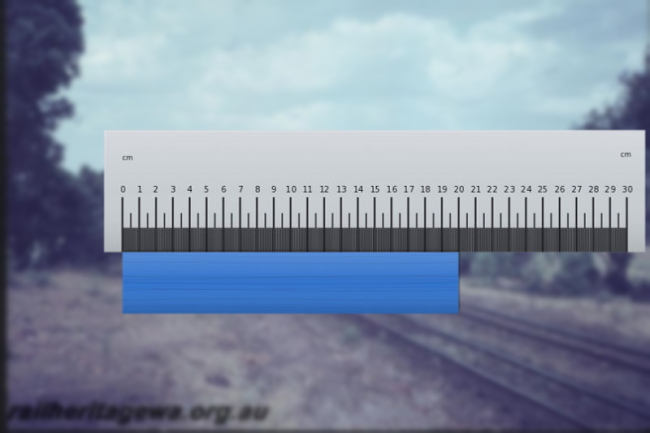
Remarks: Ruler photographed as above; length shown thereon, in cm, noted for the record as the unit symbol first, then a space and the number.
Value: cm 20
